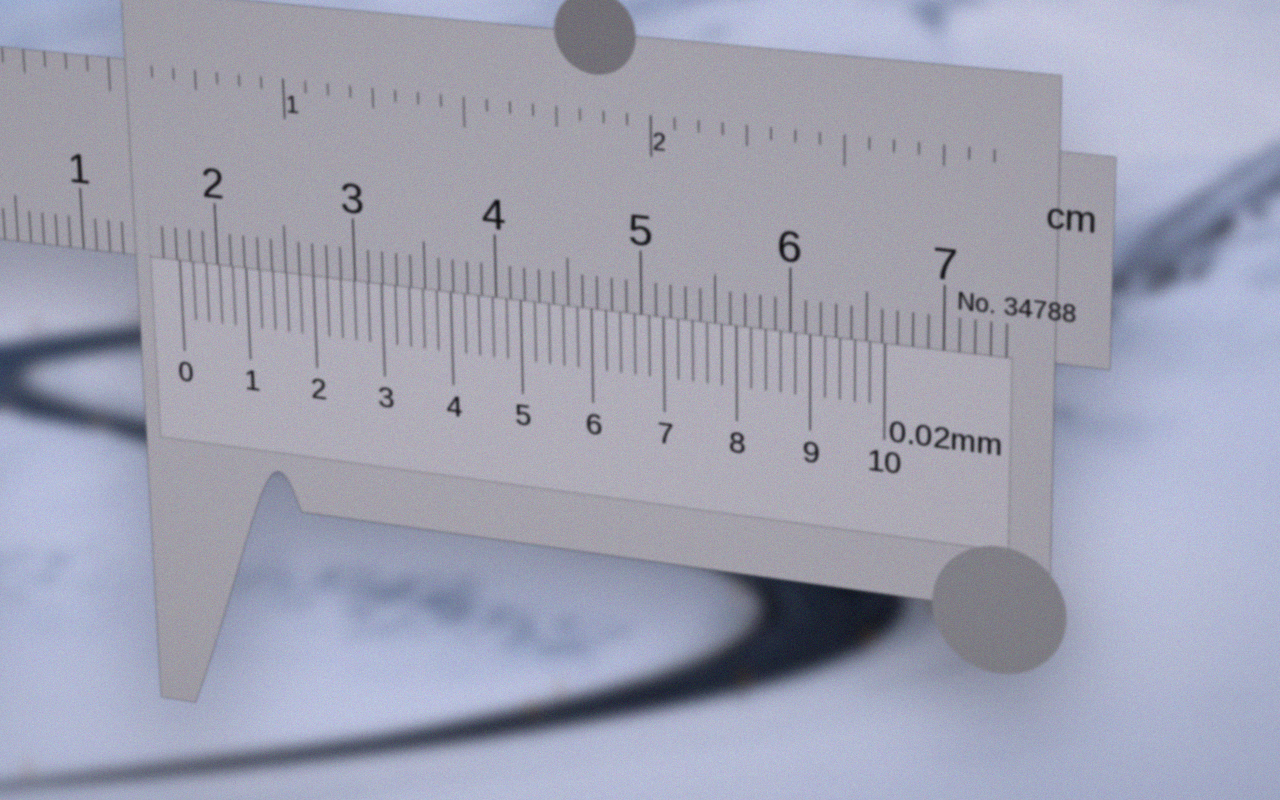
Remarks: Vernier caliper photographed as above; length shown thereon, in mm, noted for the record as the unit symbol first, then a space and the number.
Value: mm 17.2
